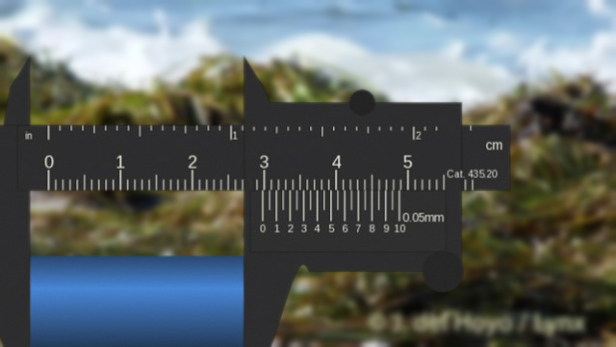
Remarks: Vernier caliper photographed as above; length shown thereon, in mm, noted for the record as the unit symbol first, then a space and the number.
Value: mm 29.8
